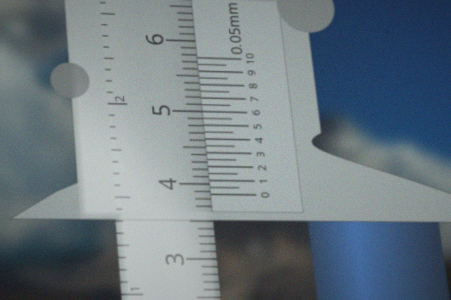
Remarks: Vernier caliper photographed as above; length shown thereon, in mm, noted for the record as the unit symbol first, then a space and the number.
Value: mm 38.6
